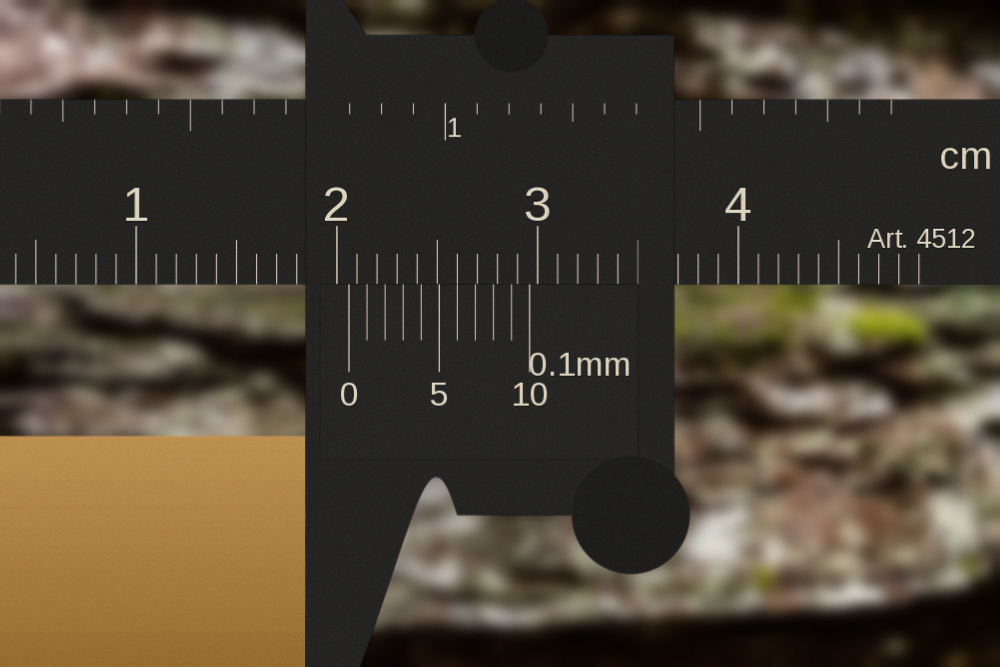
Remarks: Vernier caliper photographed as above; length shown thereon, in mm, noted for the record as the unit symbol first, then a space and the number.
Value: mm 20.6
